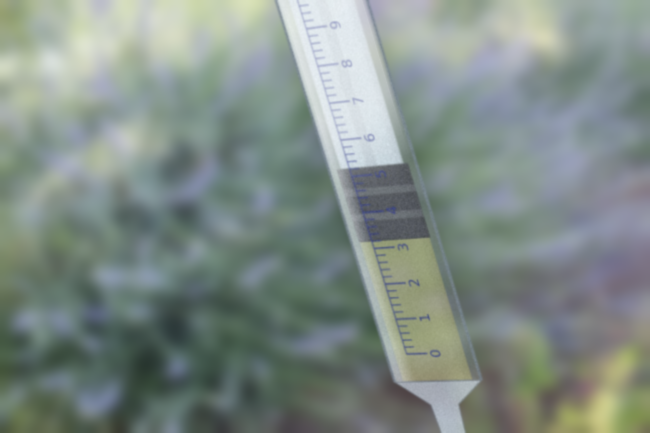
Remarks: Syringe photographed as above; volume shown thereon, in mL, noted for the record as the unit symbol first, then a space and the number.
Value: mL 3.2
